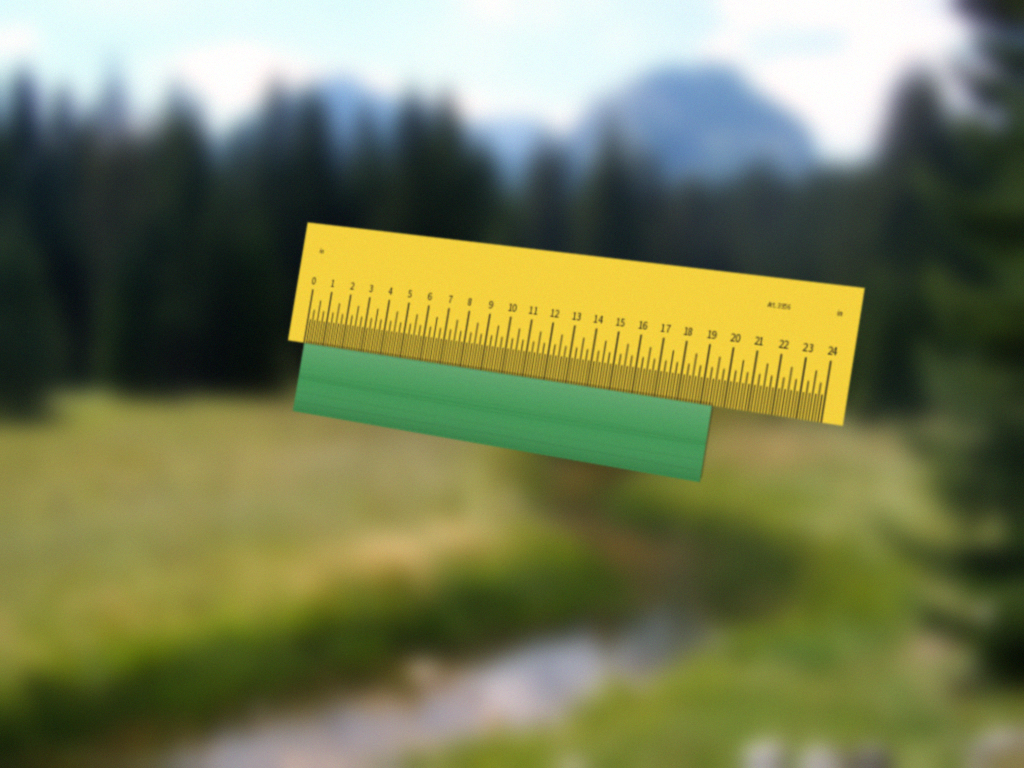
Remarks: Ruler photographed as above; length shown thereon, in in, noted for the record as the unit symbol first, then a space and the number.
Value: in 19.5
